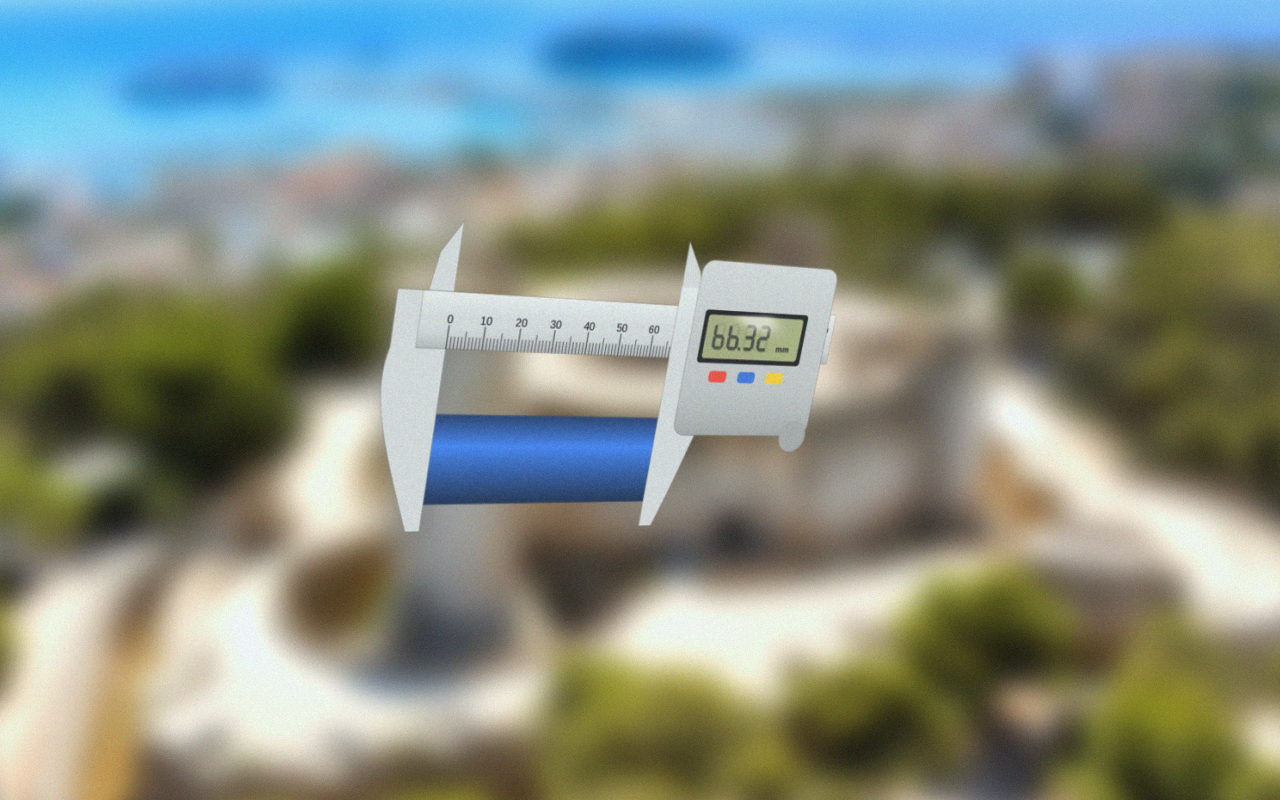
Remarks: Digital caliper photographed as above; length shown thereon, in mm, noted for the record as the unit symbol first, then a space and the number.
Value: mm 66.32
